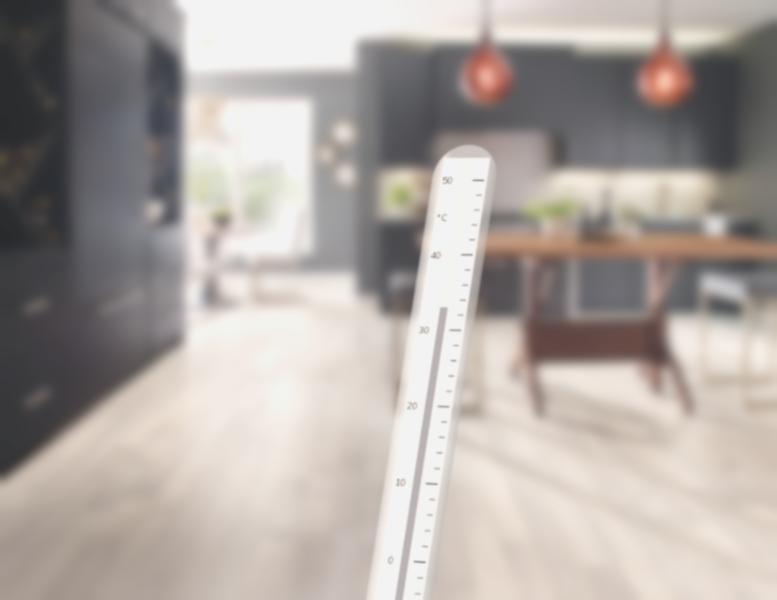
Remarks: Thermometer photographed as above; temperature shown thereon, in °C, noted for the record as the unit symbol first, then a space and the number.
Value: °C 33
